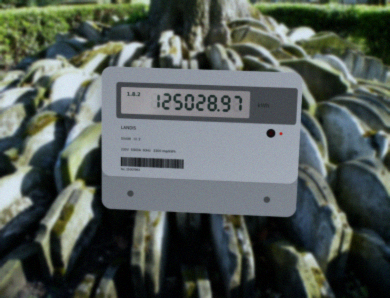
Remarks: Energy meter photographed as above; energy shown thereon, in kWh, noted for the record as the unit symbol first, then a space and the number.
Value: kWh 125028.97
